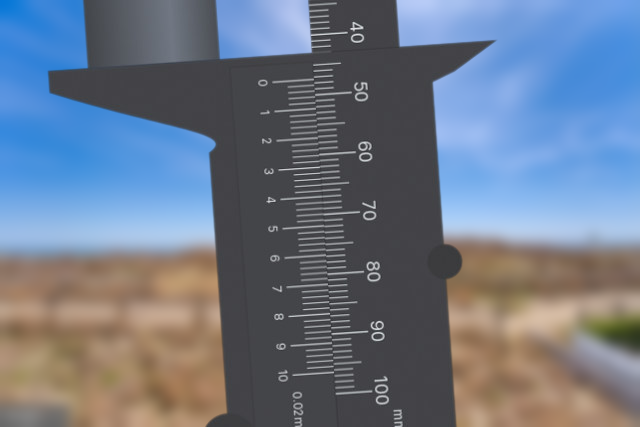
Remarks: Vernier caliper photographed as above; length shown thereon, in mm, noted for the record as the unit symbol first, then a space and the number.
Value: mm 47.4
